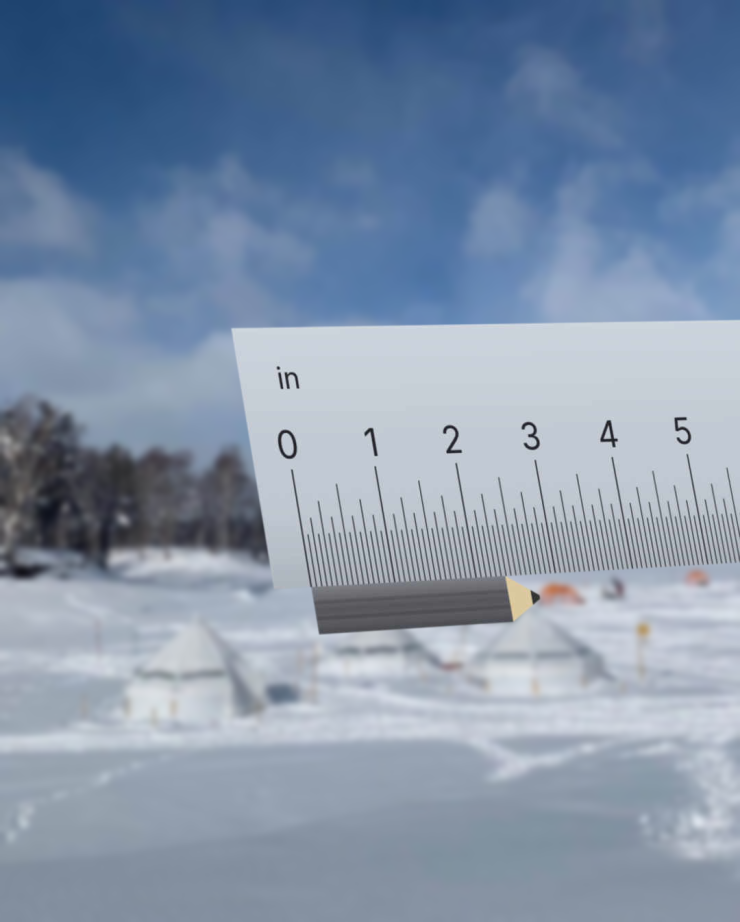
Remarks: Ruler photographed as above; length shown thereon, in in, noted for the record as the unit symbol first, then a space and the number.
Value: in 2.75
